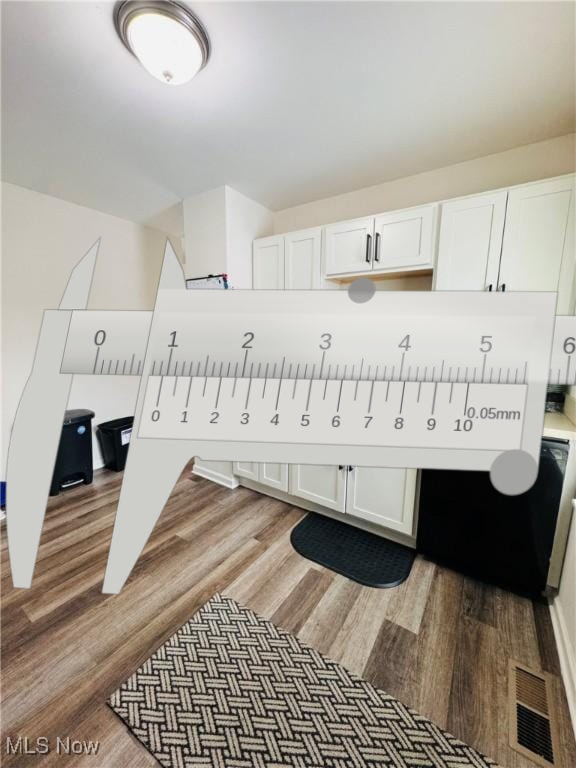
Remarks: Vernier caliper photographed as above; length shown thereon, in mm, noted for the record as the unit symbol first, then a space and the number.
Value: mm 9.4
